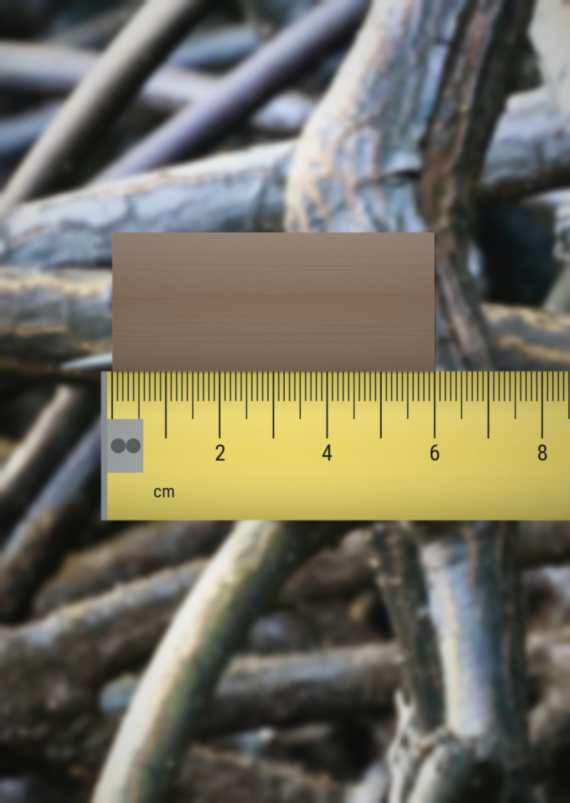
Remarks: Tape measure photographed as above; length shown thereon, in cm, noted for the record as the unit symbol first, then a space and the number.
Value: cm 6
